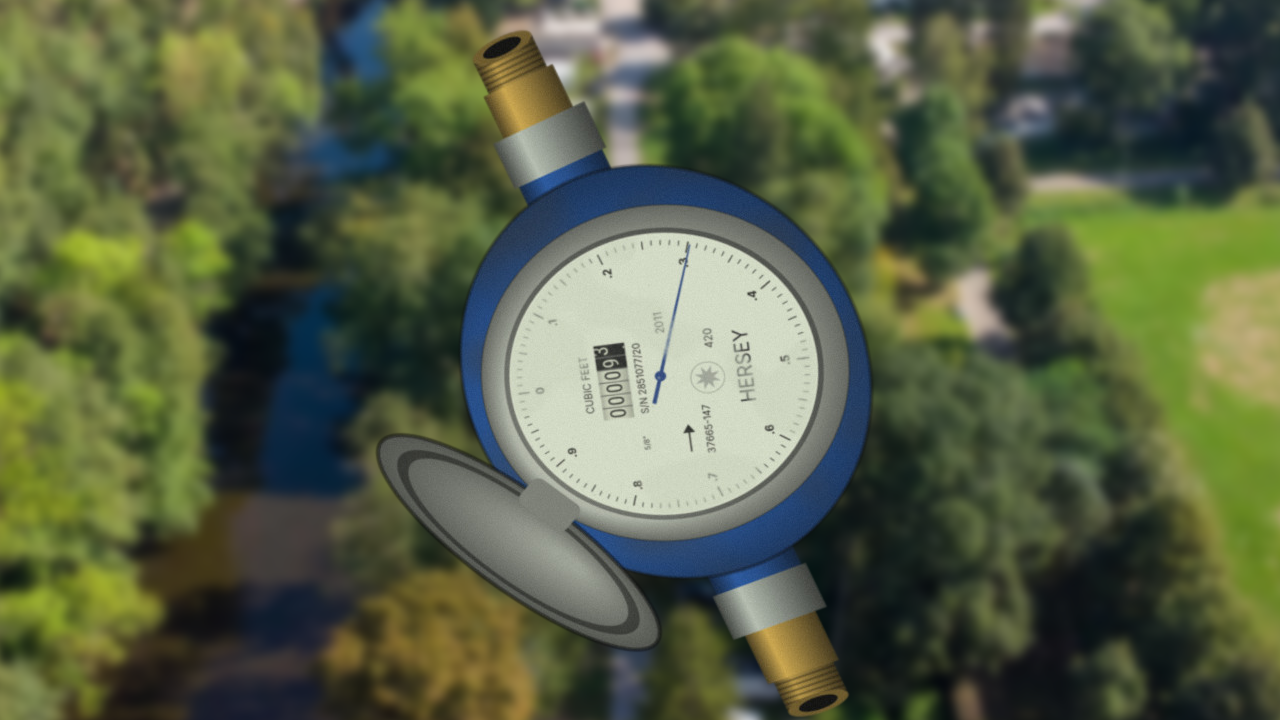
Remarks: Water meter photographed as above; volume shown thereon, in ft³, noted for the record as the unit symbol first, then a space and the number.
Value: ft³ 93.30
